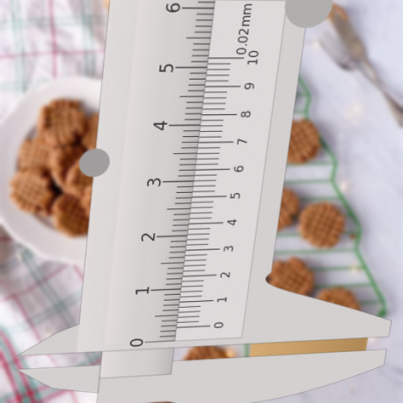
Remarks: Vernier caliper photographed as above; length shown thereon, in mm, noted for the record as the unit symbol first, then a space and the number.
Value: mm 2.6
